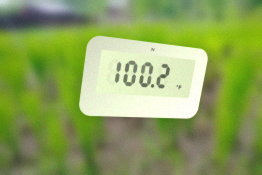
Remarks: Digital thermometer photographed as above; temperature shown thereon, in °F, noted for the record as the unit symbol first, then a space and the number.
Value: °F 100.2
